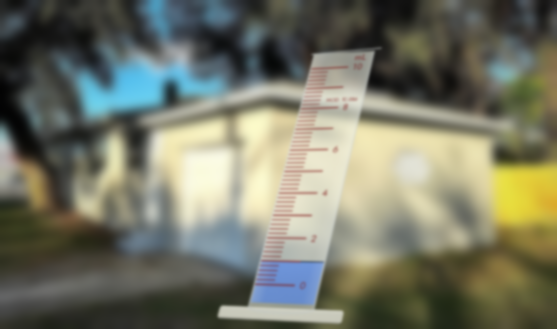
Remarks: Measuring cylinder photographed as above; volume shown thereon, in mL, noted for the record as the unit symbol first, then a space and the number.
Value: mL 1
